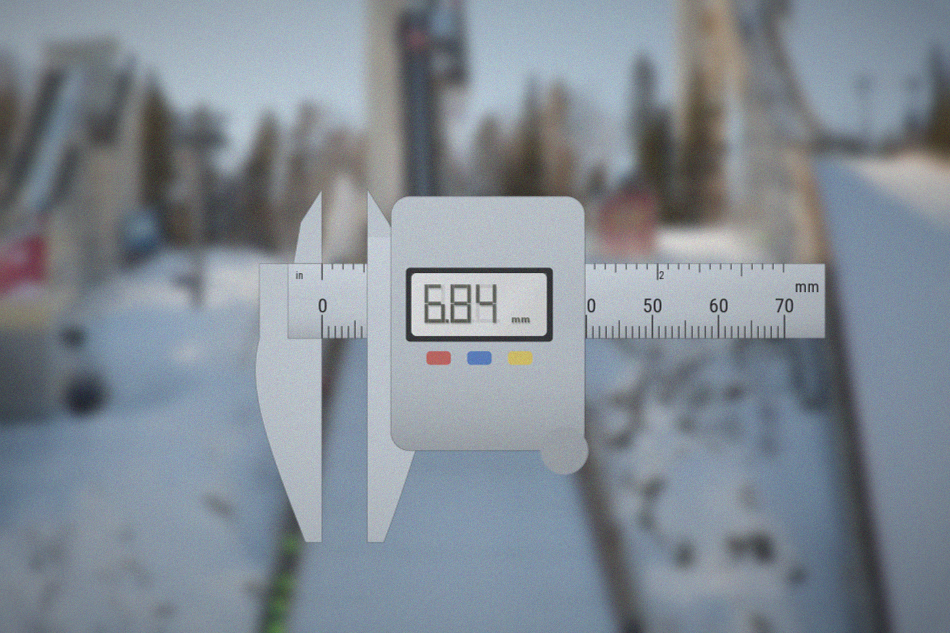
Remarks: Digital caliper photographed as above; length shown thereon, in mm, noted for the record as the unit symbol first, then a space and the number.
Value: mm 6.84
